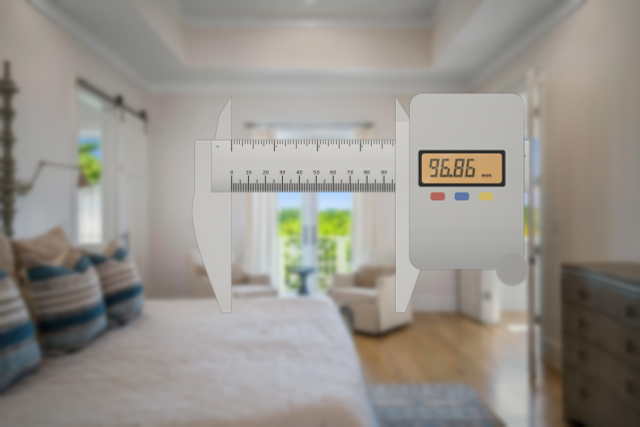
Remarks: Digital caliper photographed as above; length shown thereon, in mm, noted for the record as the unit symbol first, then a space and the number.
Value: mm 96.86
